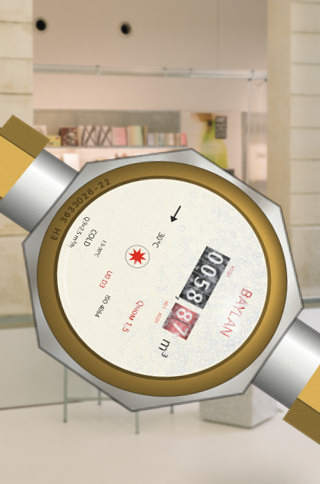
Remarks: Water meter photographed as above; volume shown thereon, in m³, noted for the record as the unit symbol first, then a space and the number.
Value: m³ 58.87
